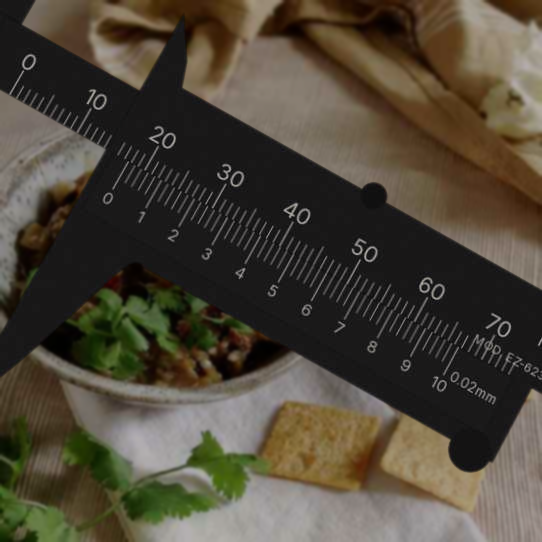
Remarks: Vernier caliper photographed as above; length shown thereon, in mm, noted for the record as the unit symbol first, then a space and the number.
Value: mm 17.6
